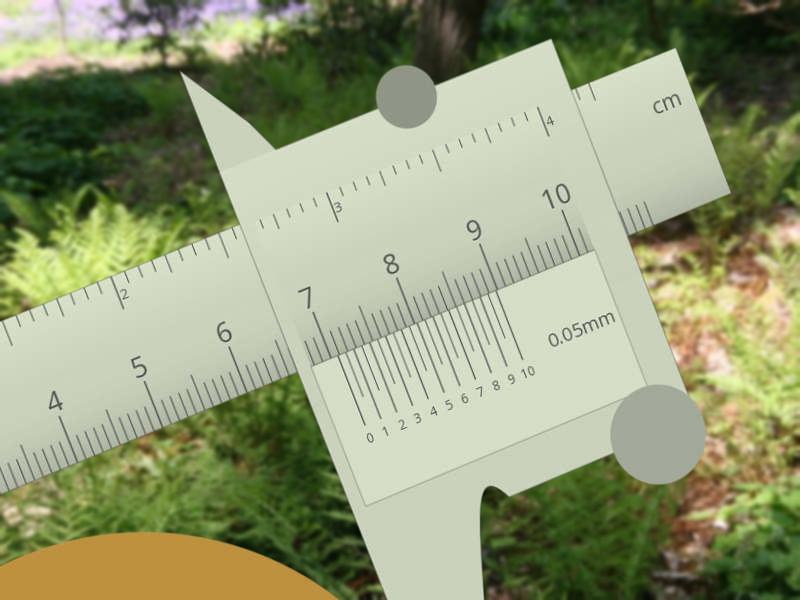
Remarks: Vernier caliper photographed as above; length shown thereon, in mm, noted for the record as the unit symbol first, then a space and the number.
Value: mm 70.8
